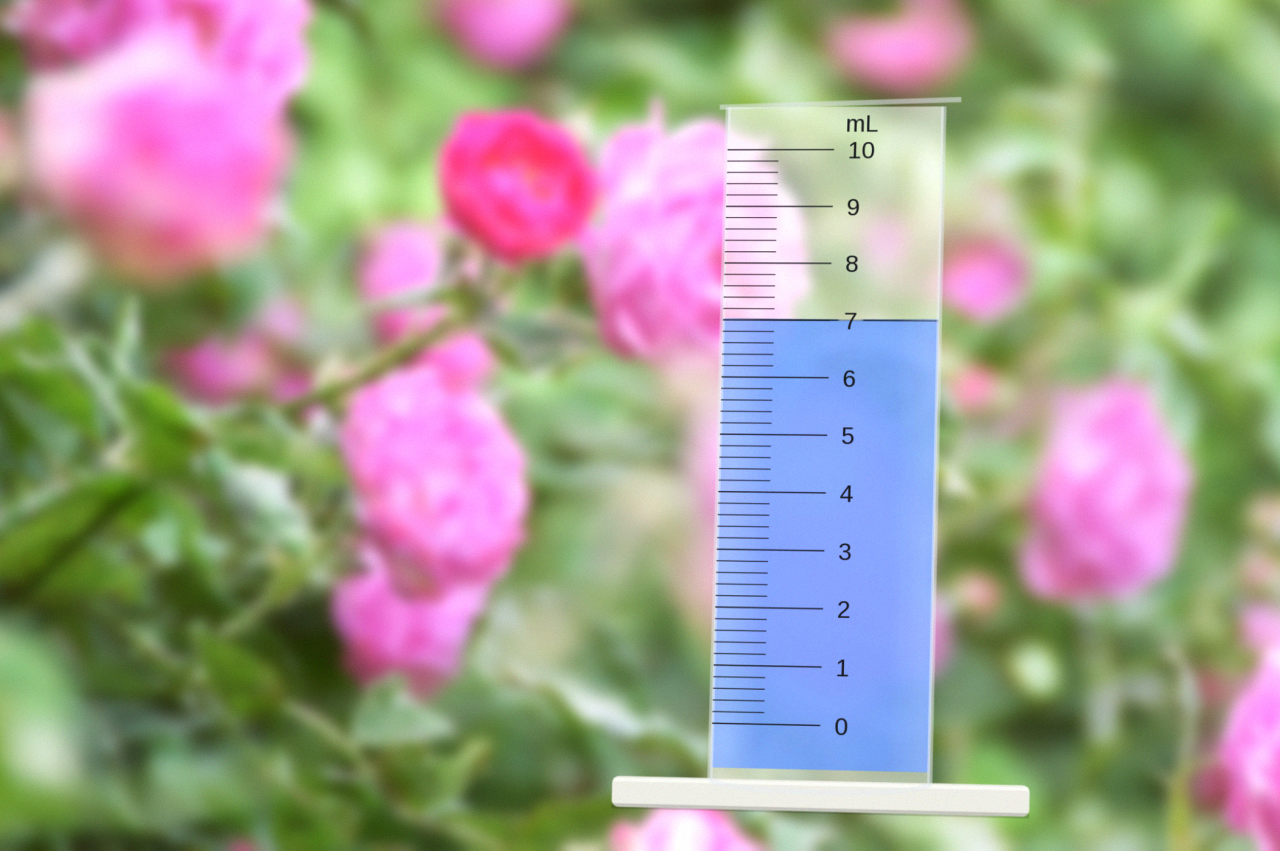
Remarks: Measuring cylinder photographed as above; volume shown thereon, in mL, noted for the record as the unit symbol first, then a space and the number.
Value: mL 7
